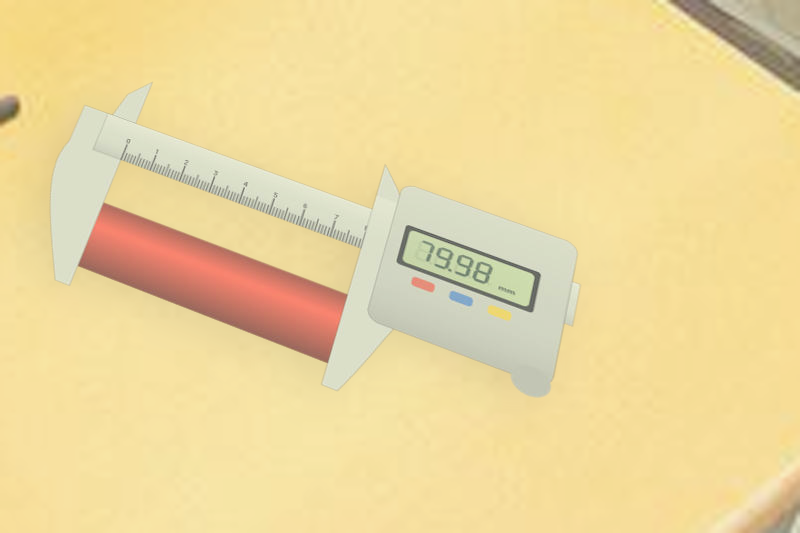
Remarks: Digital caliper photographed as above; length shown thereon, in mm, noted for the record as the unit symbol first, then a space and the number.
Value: mm 79.98
